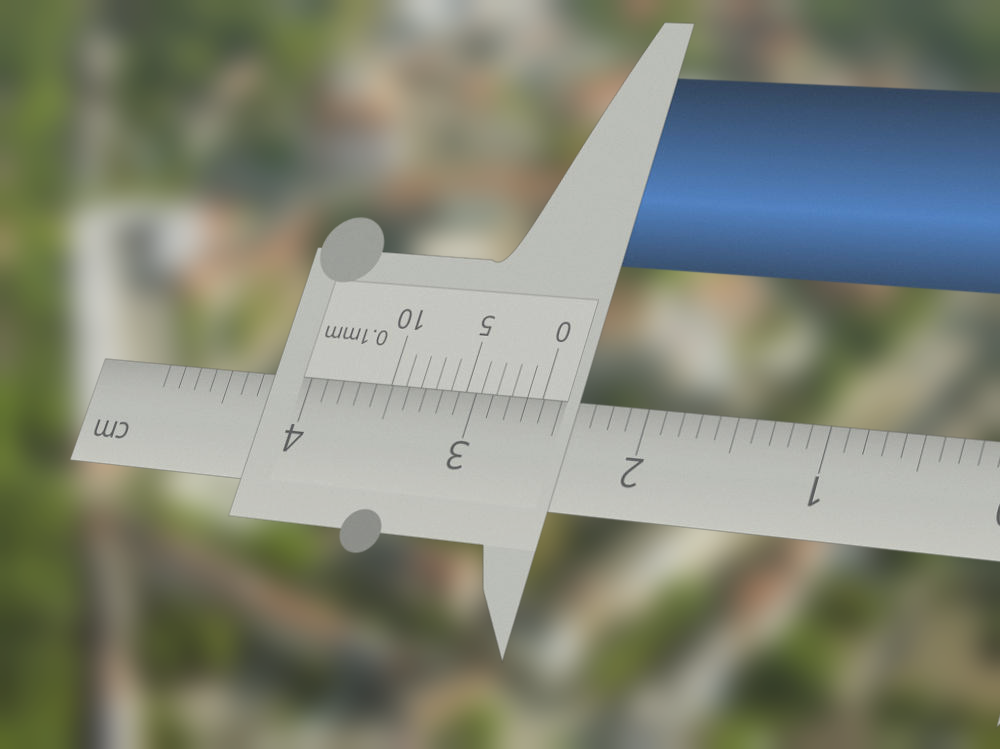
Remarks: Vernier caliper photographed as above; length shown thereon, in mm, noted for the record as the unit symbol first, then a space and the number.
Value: mm 26.1
